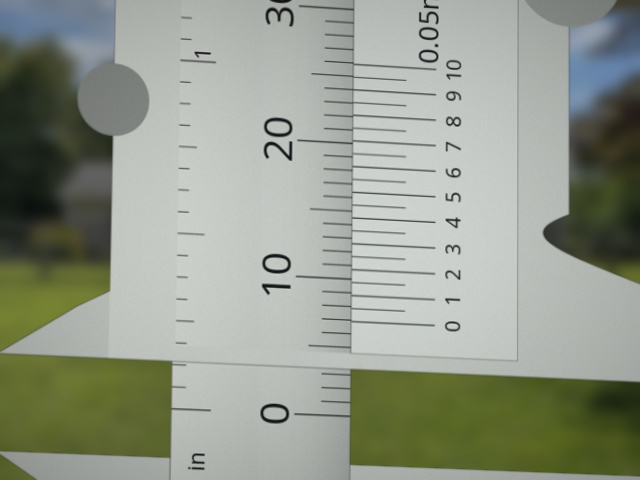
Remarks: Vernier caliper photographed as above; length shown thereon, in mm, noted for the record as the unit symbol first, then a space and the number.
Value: mm 6.9
